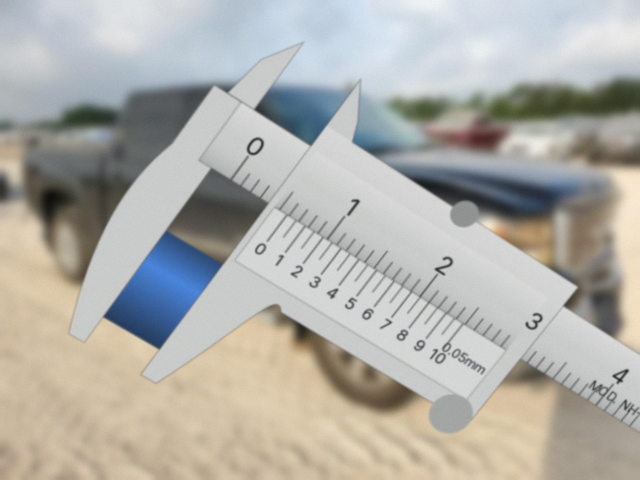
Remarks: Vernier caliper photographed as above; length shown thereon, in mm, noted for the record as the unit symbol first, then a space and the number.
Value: mm 5.8
